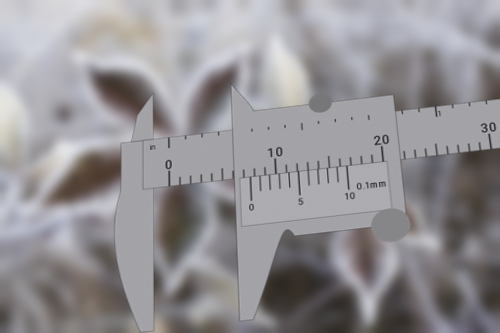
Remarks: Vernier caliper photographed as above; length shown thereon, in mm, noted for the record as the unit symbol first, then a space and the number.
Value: mm 7.6
